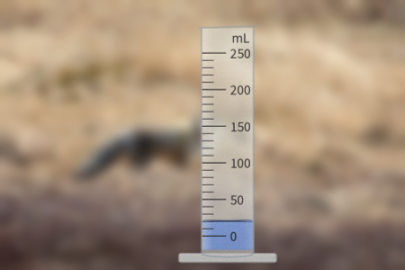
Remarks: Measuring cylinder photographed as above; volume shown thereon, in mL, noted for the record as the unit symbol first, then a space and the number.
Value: mL 20
